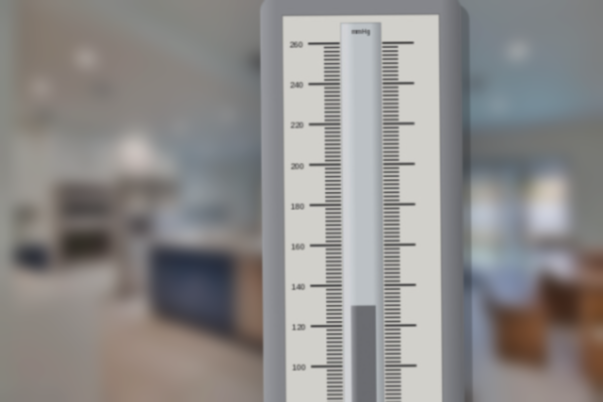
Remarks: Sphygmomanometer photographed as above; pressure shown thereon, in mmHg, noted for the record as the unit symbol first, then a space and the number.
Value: mmHg 130
